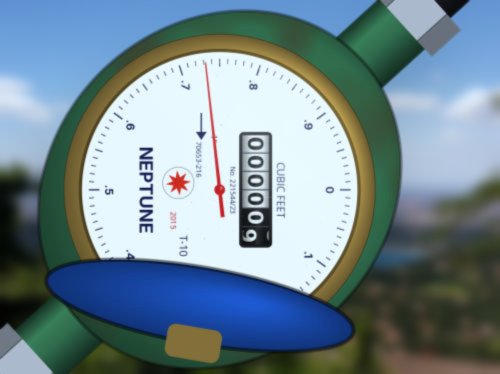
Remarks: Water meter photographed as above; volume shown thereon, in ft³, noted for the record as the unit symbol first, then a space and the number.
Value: ft³ 8.73
